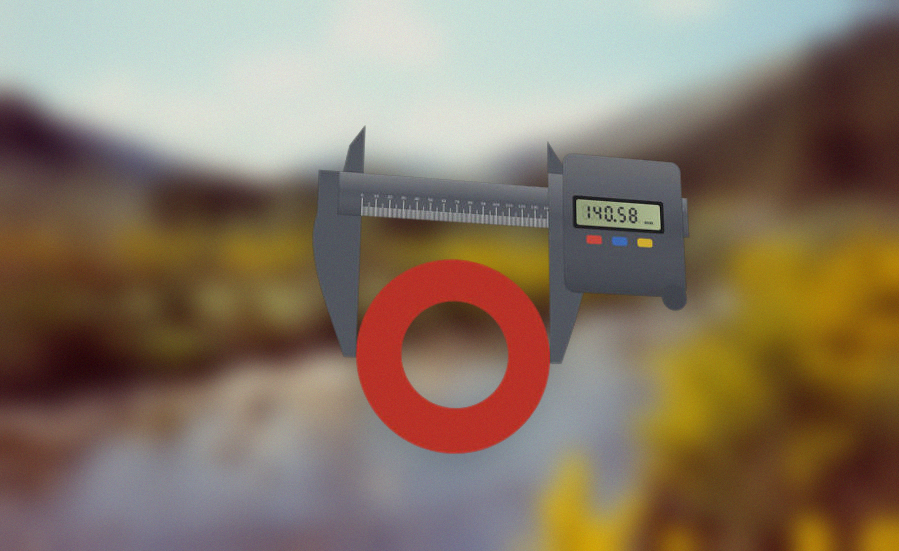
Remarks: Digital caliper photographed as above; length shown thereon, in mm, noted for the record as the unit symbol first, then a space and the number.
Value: mm 140.58
